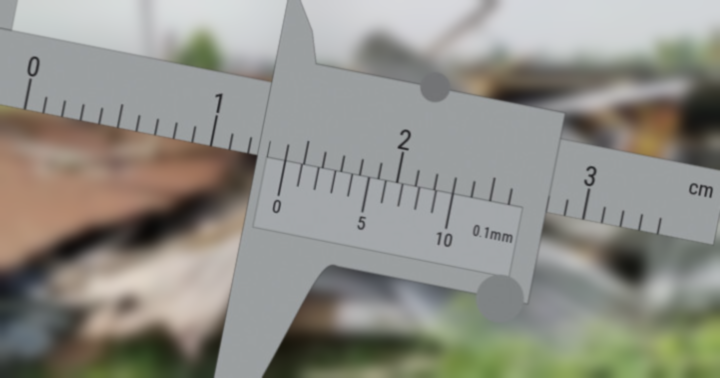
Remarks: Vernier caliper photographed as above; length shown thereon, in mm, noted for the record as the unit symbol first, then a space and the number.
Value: mm 14.0
